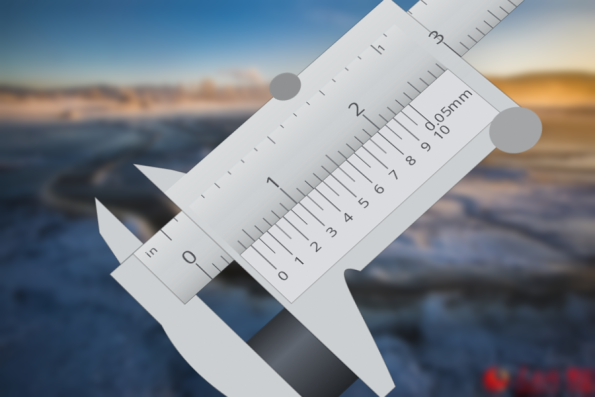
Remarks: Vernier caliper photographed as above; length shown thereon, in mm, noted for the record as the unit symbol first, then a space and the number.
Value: mm 4.5
